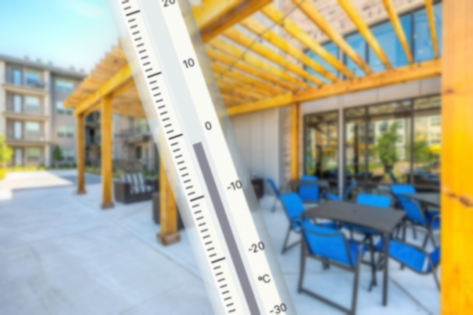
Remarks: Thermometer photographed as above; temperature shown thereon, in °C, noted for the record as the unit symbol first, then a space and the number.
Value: °C -2
